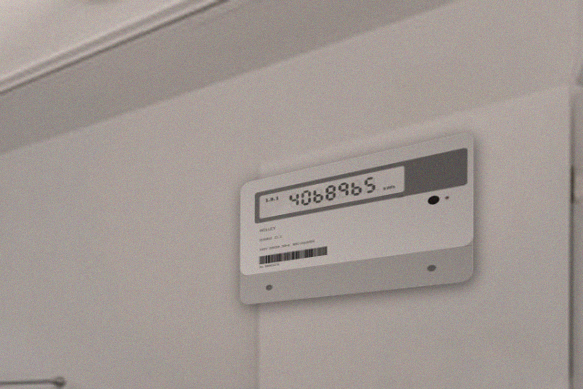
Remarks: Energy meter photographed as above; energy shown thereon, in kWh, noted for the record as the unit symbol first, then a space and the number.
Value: kWh 4068965
